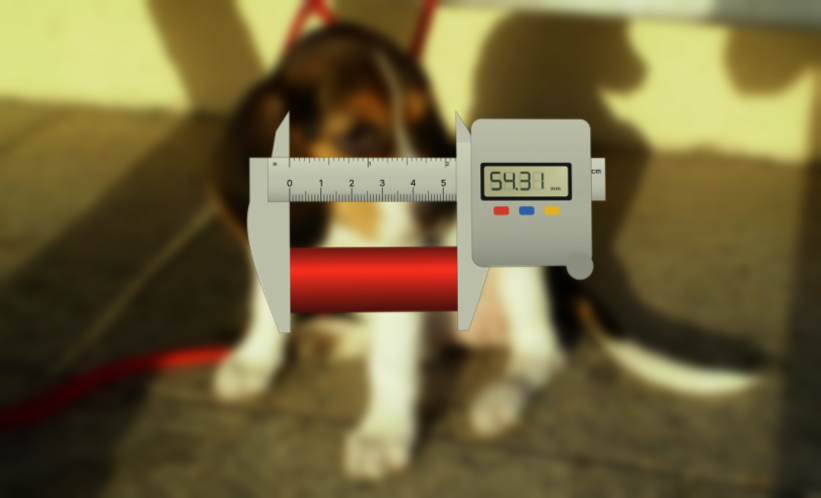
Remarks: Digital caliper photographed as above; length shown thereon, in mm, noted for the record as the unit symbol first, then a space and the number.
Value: mm 54.31
